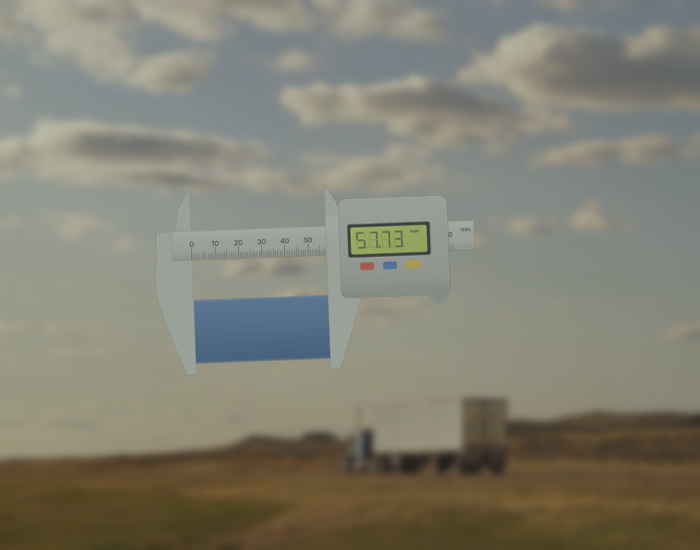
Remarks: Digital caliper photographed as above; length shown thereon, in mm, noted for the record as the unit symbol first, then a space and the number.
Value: mm 57.73
